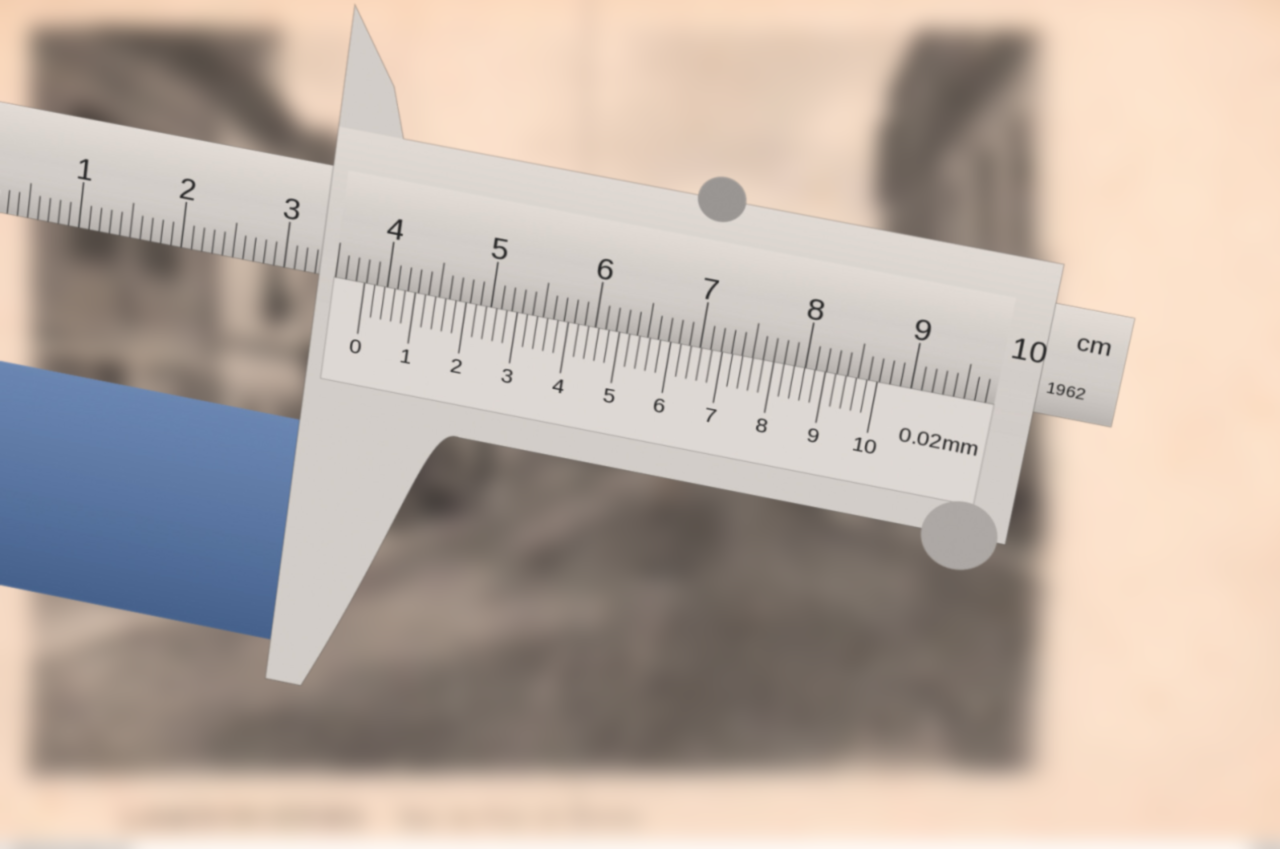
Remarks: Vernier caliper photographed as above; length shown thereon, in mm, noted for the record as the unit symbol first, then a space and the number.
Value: mm 37.8
